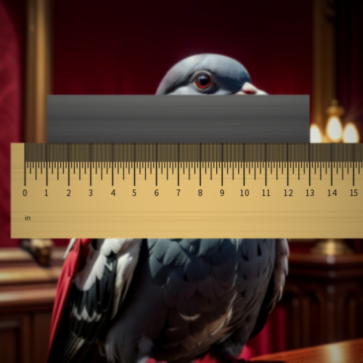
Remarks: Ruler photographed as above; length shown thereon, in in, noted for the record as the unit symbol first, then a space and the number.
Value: in 12
